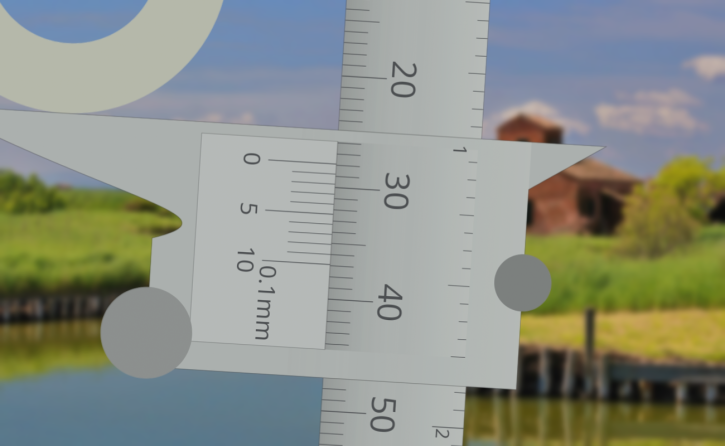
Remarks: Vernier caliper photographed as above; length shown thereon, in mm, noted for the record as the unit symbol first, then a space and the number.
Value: mm 27.9
